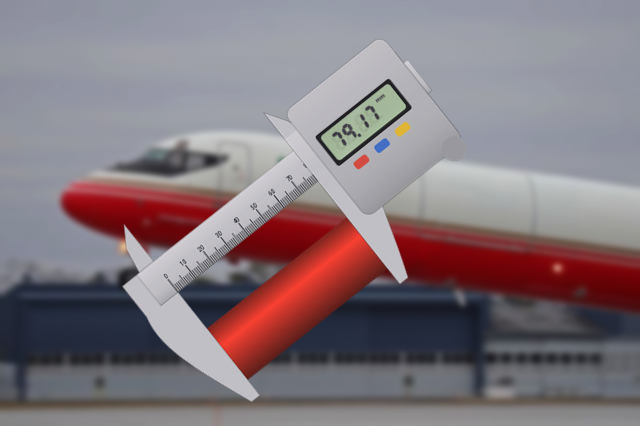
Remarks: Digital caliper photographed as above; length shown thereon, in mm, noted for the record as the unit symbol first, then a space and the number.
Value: mm 79.17
